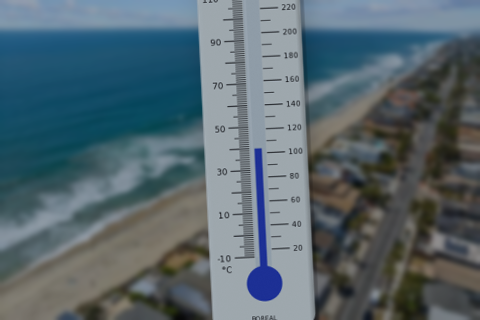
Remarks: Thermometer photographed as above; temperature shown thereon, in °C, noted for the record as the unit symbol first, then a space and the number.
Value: °C 40
